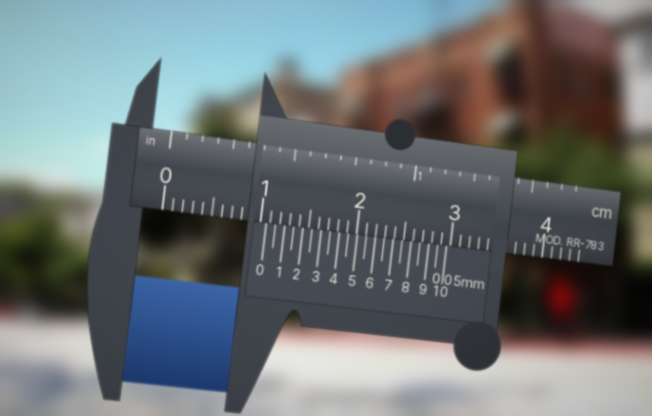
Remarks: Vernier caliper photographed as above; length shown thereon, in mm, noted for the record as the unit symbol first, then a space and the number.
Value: mm 10.6
